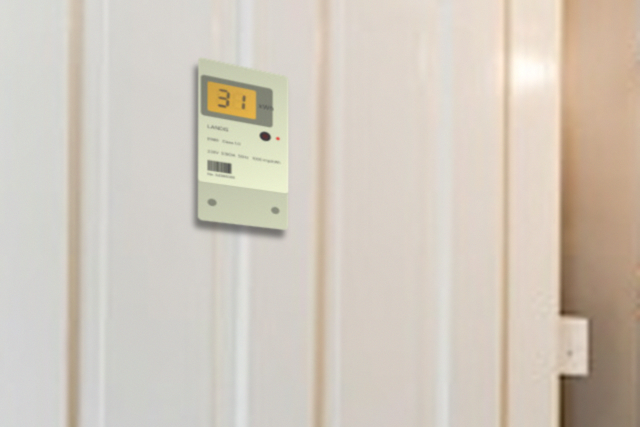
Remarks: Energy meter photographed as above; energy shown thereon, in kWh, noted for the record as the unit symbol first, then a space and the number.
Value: kWh 31
